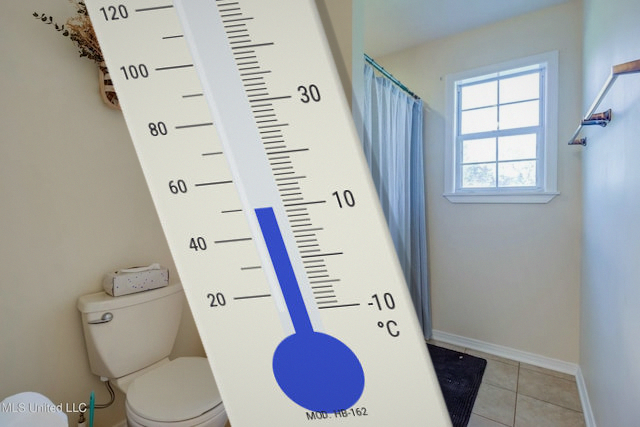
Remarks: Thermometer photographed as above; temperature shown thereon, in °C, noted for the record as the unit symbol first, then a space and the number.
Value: °C 10
